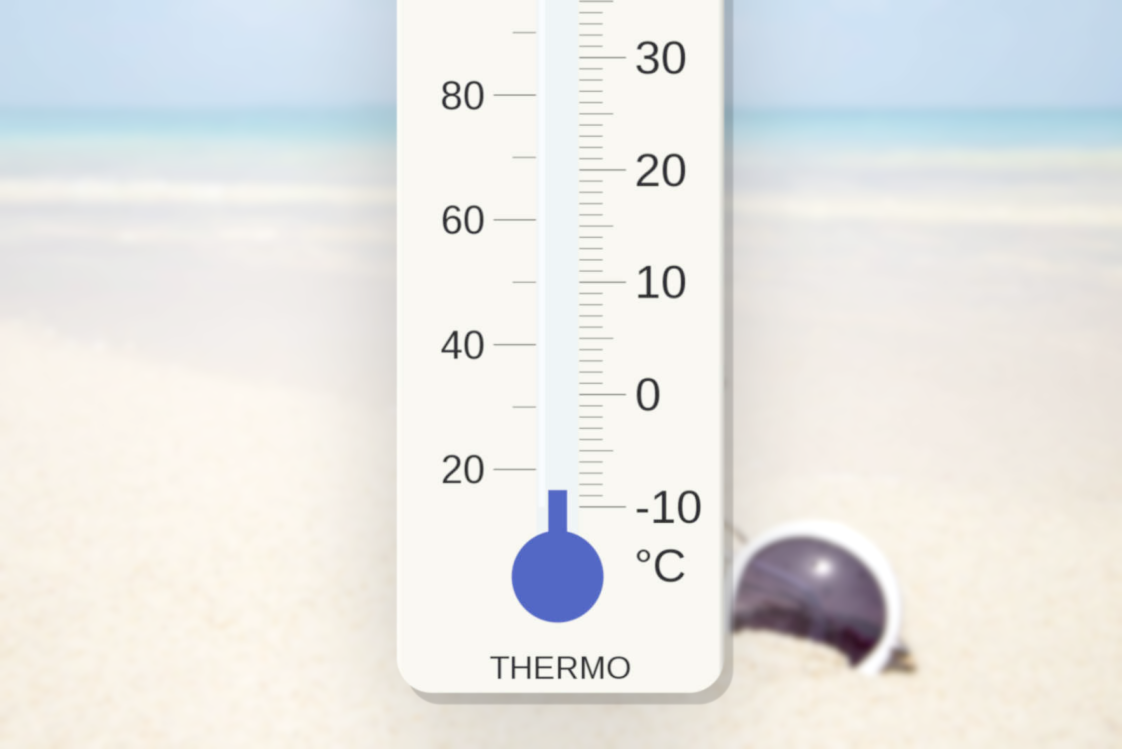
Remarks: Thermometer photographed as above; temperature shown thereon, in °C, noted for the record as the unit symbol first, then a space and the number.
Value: °C -8.5
